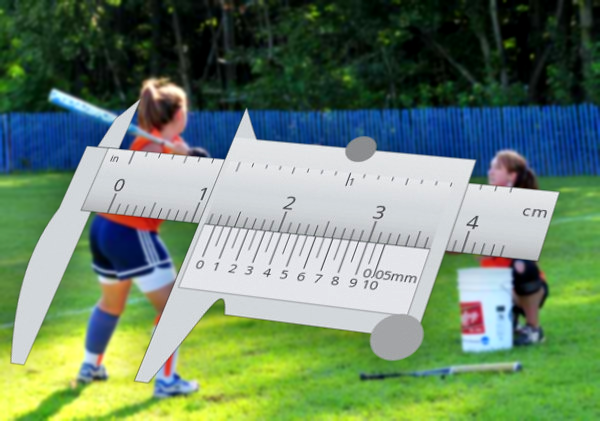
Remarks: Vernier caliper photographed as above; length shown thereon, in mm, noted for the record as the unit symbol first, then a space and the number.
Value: mm 12.8
